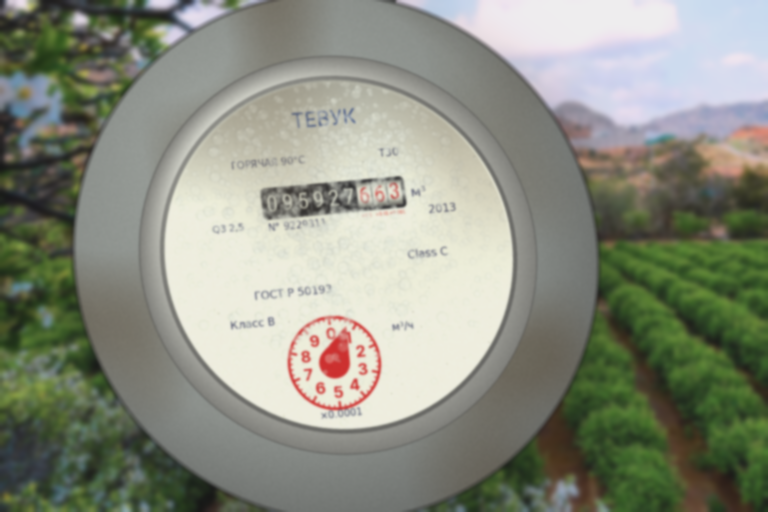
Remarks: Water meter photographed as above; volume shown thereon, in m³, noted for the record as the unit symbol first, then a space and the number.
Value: m³ 95927.6630
